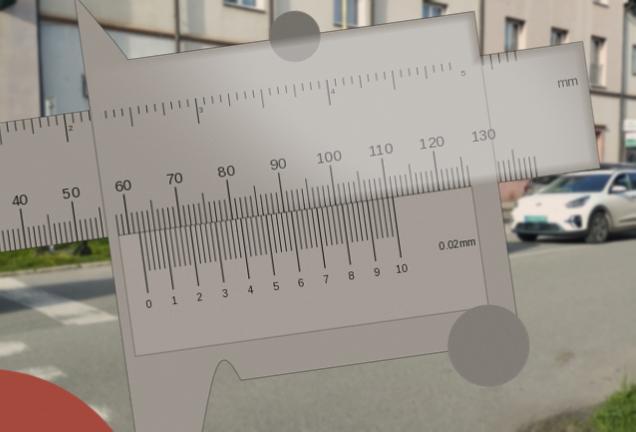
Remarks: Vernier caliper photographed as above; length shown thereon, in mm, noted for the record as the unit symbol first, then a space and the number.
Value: mm 62.0
